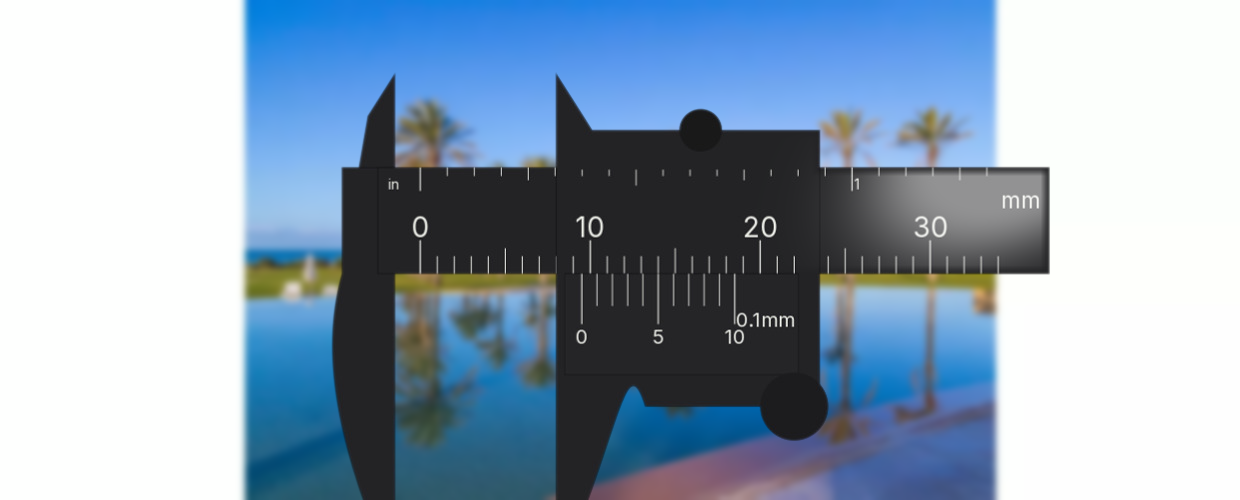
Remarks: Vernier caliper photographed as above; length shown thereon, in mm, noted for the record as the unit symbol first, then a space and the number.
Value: mm 9.5
